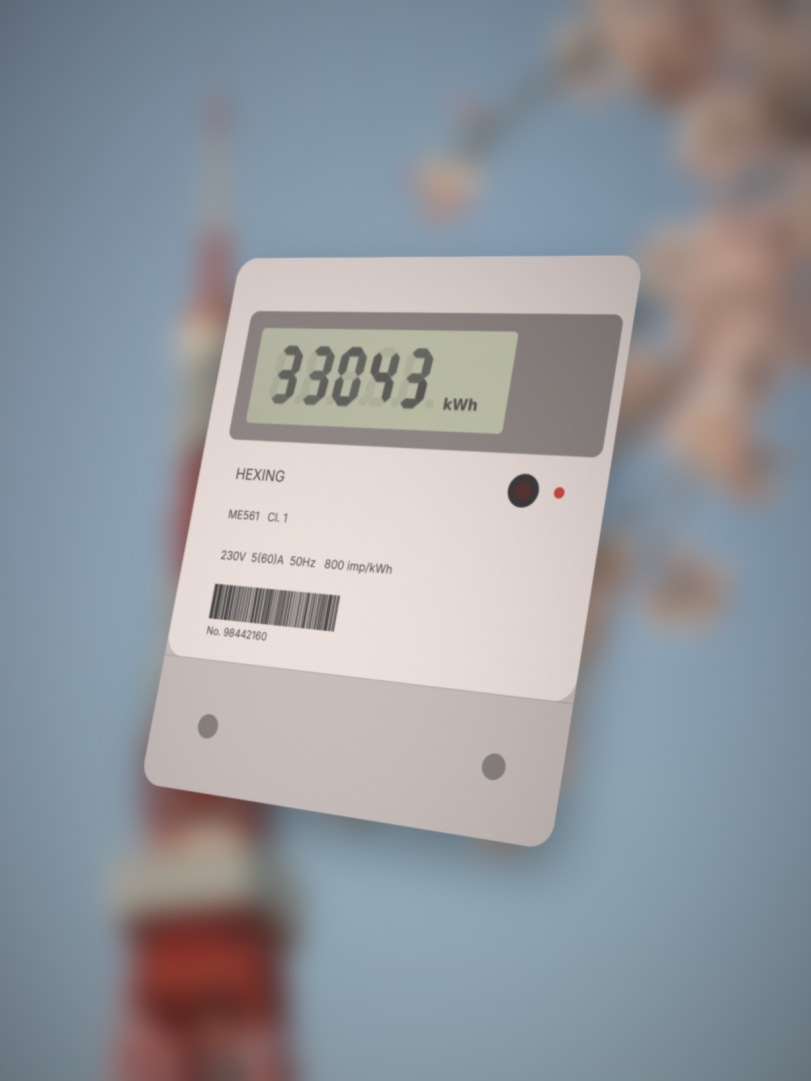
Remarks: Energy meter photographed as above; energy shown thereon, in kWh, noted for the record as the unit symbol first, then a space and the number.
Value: kWh 33043
